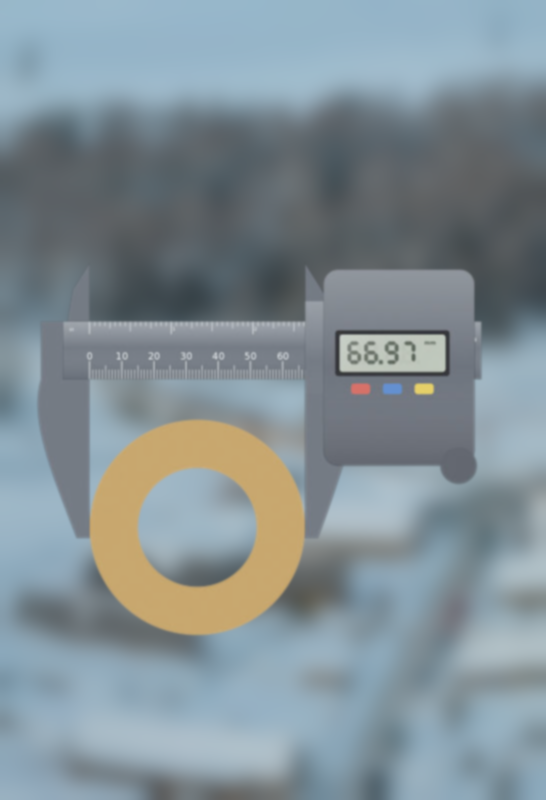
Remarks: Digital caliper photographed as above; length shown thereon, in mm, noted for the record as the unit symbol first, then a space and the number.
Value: mm 66.97
